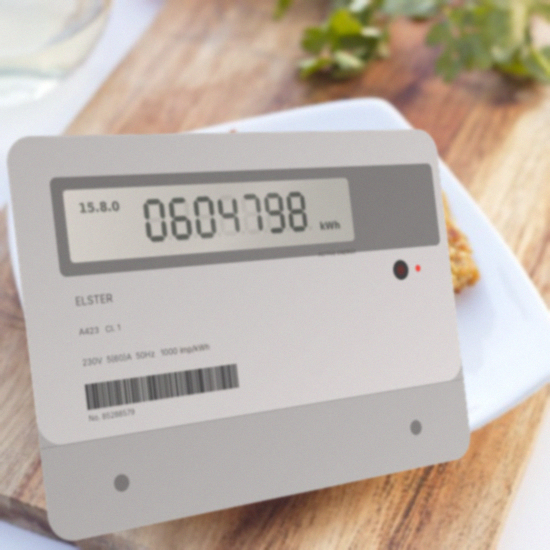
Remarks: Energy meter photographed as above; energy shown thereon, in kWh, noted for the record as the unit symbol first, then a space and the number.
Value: kWh 604798
